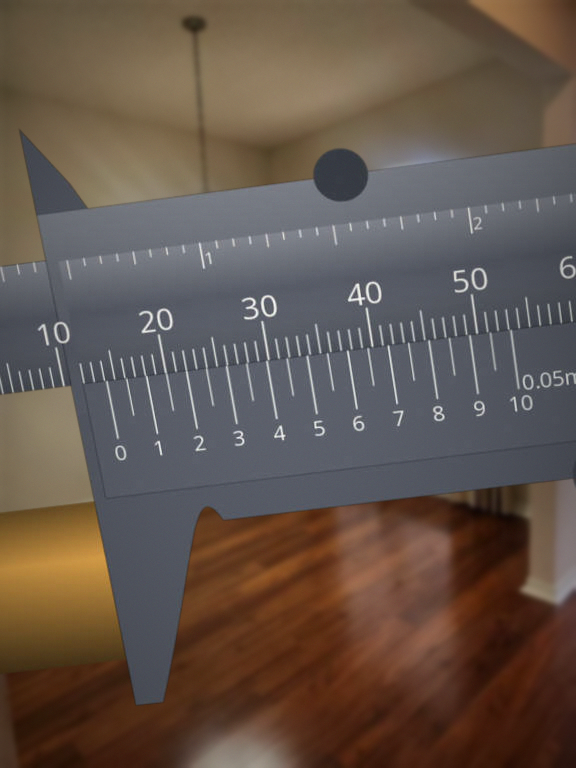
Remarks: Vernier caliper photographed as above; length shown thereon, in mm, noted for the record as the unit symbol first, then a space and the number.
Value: mm 14.2
